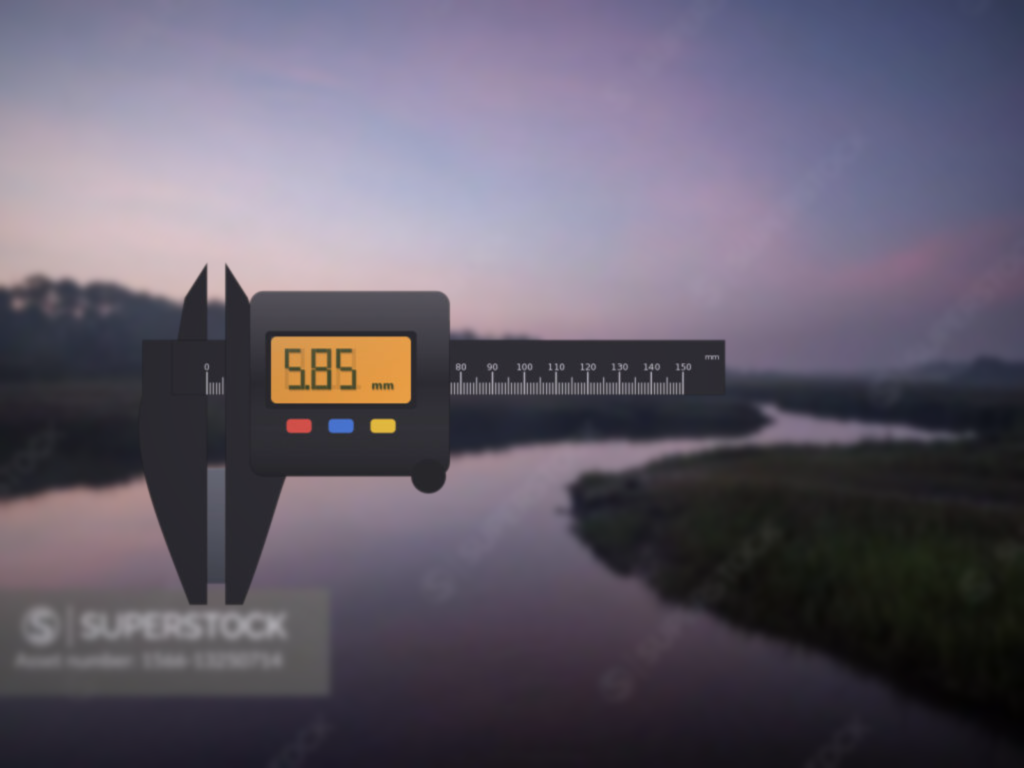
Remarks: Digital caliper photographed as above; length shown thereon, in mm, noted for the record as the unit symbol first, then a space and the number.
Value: mm 5.85
